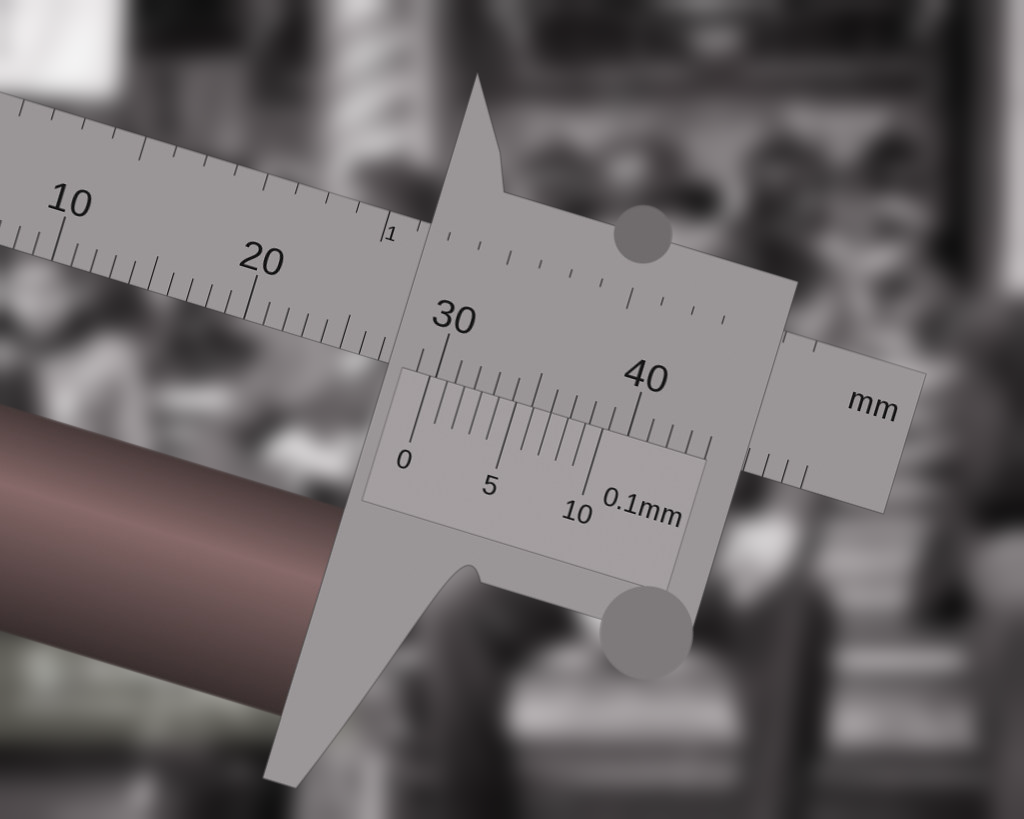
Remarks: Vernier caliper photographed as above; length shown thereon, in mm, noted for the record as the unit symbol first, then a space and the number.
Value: mm 29.7
